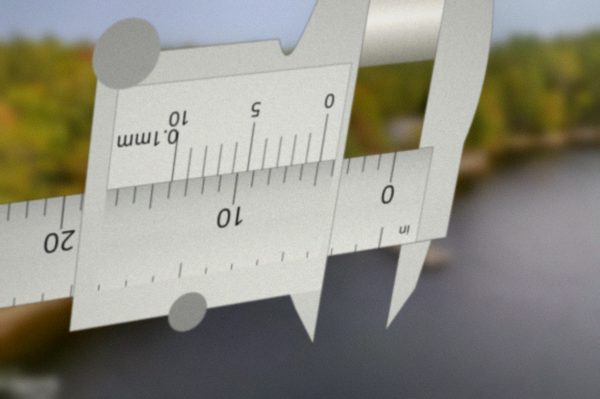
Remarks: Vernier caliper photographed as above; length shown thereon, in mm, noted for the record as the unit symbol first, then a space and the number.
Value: mm 4.9
